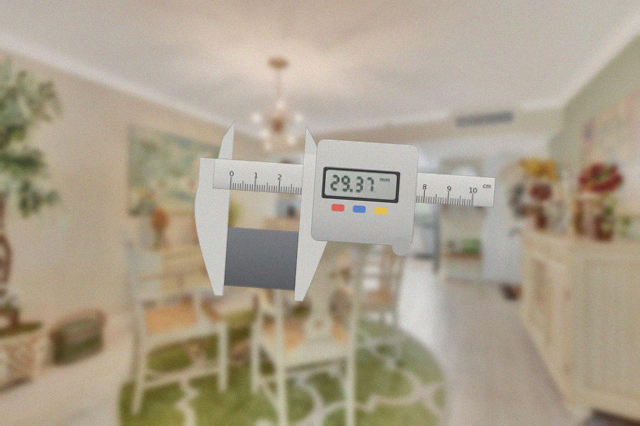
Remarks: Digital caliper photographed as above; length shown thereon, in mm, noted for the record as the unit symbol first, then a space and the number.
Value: mm 29.37
